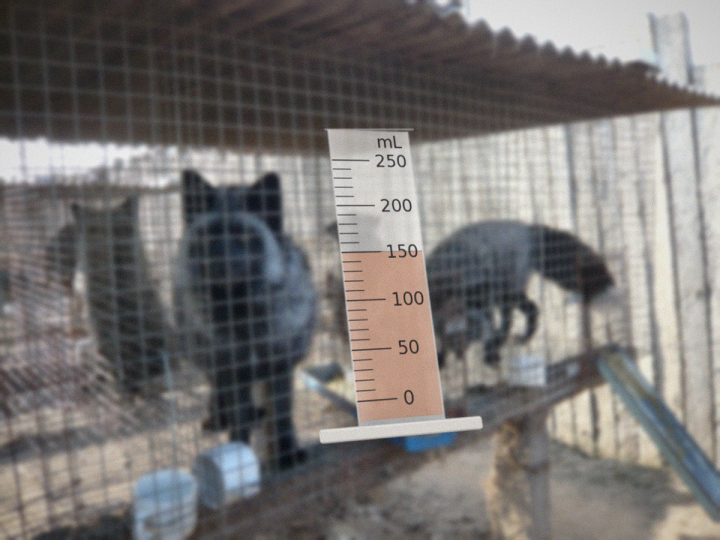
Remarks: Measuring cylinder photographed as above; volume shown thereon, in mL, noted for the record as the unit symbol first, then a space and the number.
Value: mL 150
